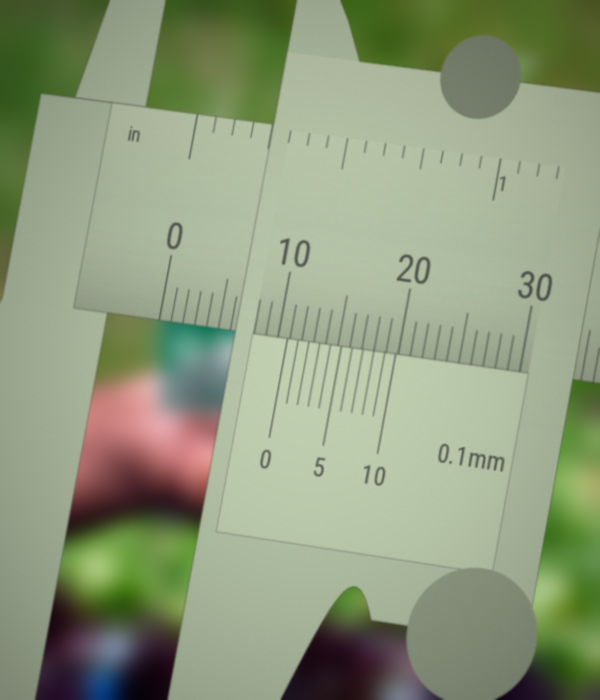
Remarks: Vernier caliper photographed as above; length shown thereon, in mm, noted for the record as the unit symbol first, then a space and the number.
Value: mm 10.8
